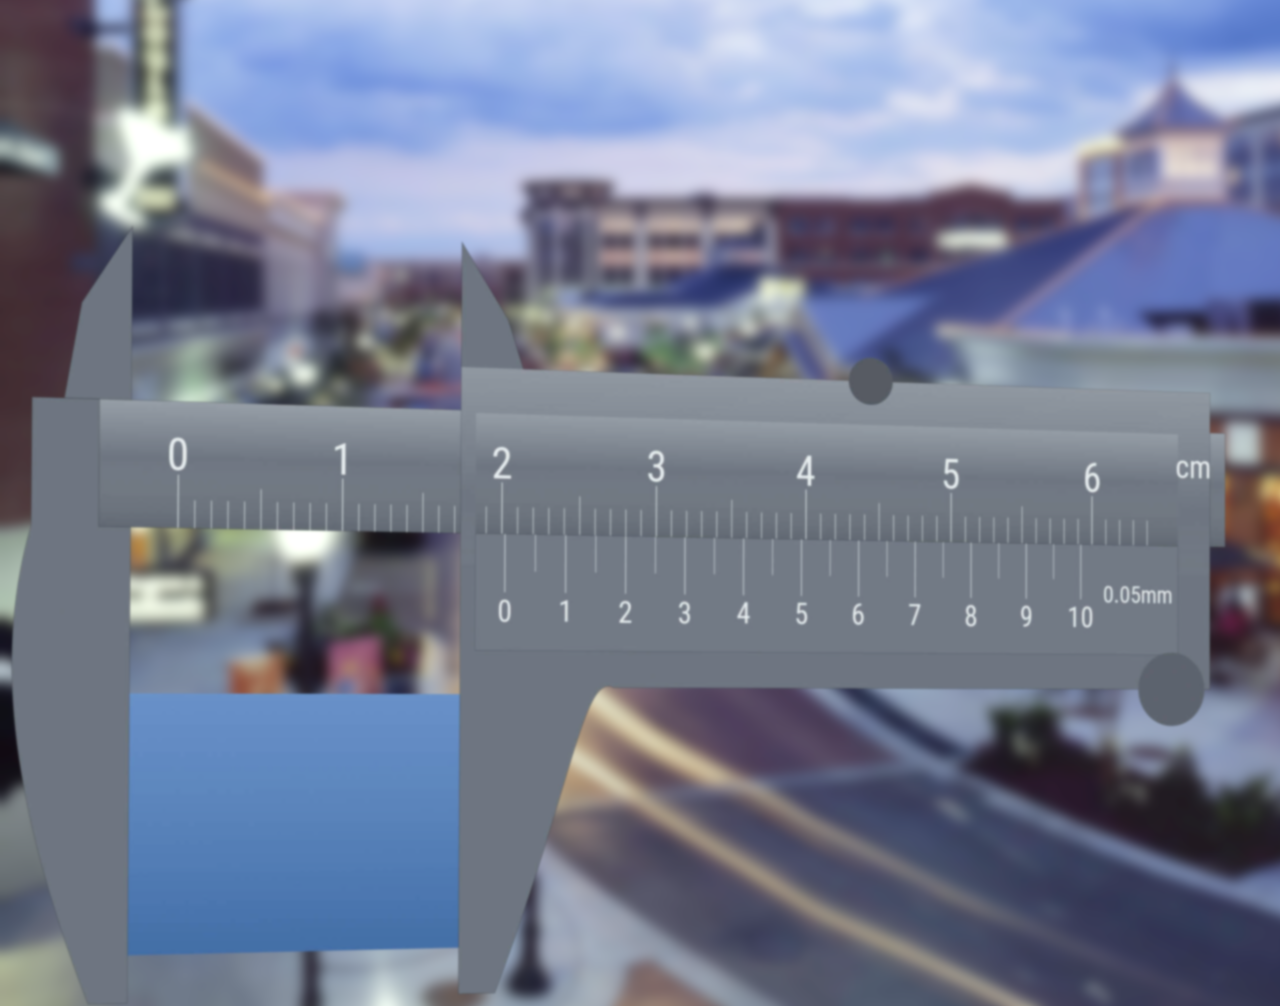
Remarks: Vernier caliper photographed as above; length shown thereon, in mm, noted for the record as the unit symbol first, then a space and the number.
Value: mm 20.2
